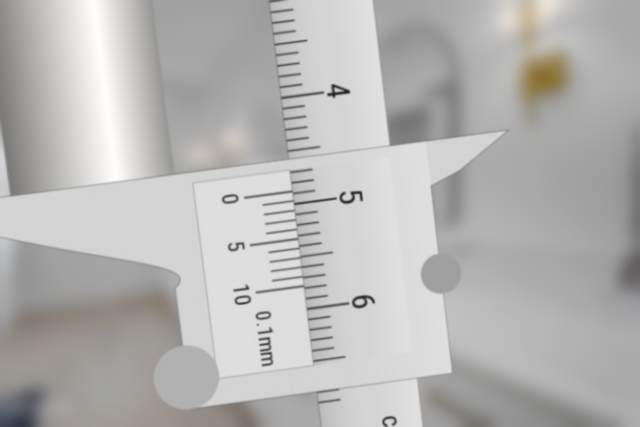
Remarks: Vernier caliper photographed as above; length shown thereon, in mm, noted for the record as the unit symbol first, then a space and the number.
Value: mm 48.8
